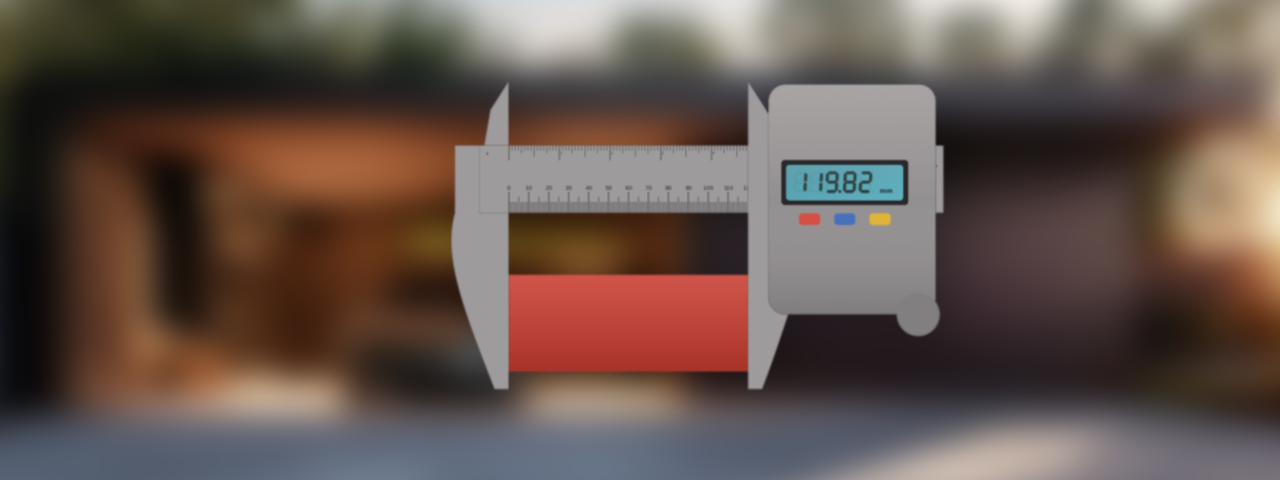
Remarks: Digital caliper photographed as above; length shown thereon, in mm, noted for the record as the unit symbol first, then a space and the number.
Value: mm 119.82
